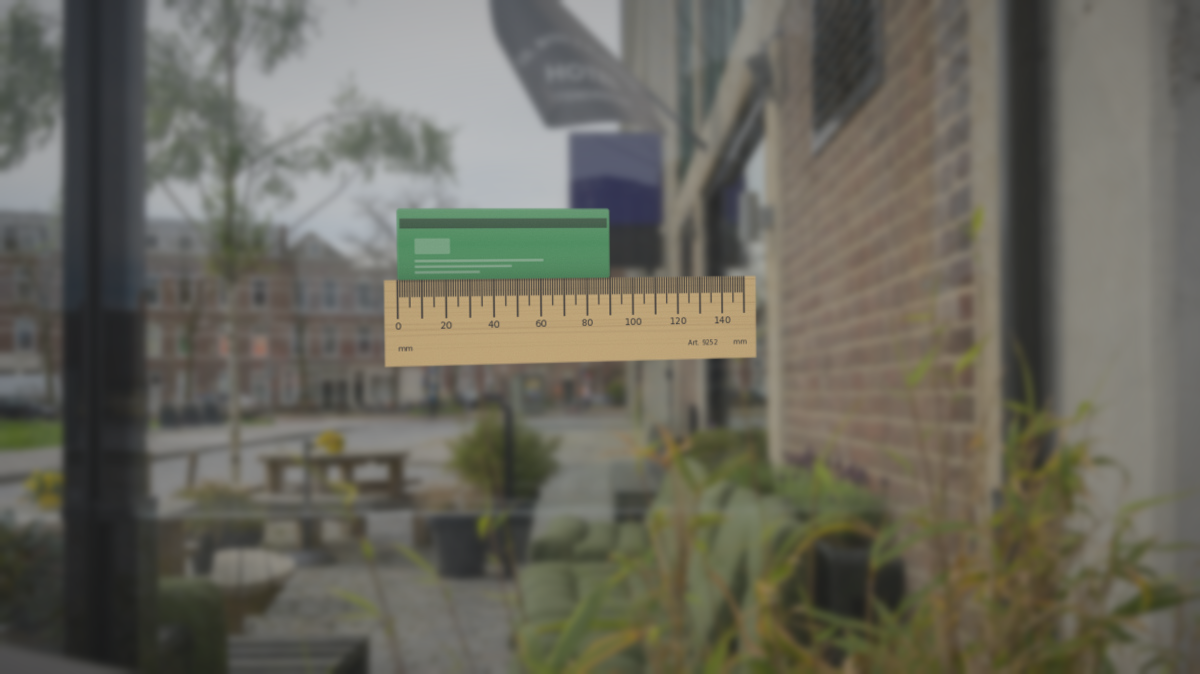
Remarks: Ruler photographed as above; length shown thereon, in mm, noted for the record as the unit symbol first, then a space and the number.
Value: mm 90
